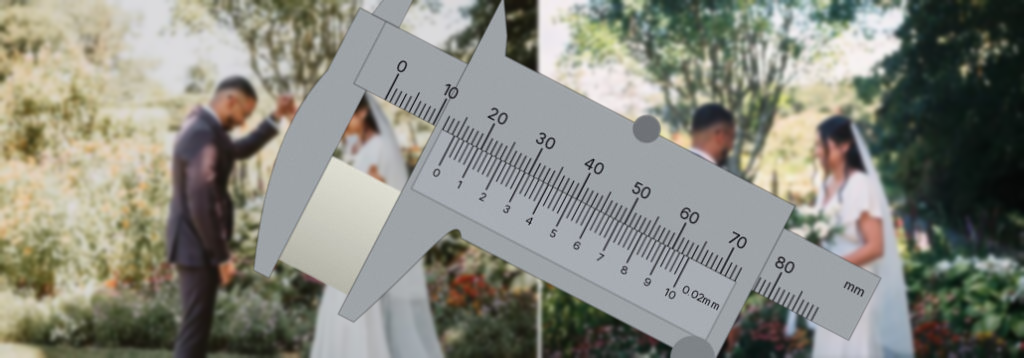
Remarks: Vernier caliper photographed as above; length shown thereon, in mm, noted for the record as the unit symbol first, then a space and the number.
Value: mm 14.5
